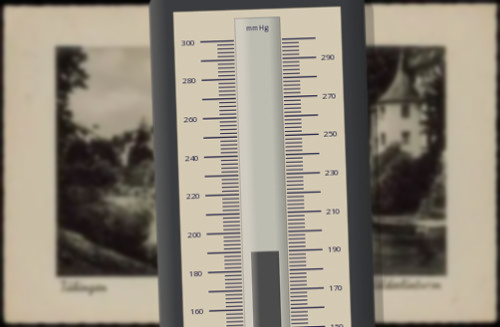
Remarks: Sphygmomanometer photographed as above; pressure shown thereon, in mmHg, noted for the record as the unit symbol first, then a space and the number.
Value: mmHg 190
